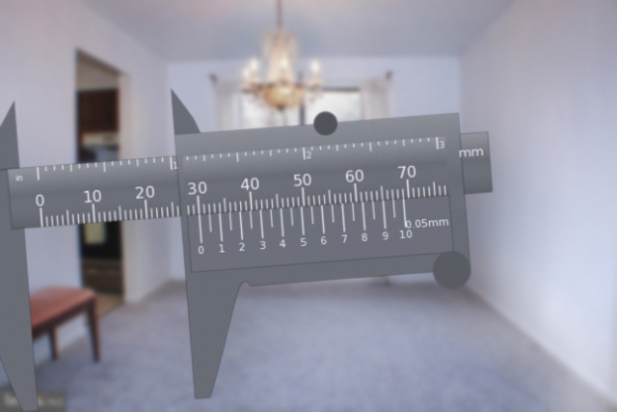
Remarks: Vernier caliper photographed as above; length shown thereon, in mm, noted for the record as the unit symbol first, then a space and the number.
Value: mm 30.0
